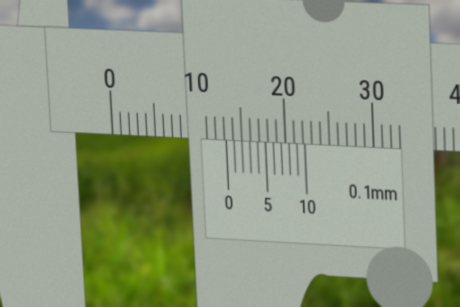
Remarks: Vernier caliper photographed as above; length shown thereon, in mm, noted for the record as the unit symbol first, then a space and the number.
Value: mm 13.2
